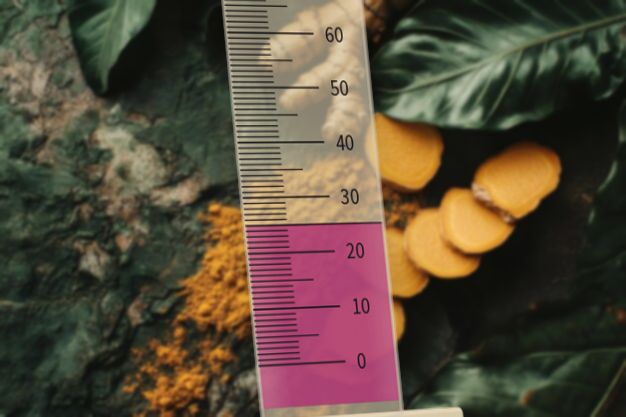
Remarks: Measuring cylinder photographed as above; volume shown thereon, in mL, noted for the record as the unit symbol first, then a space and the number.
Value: mL 25
